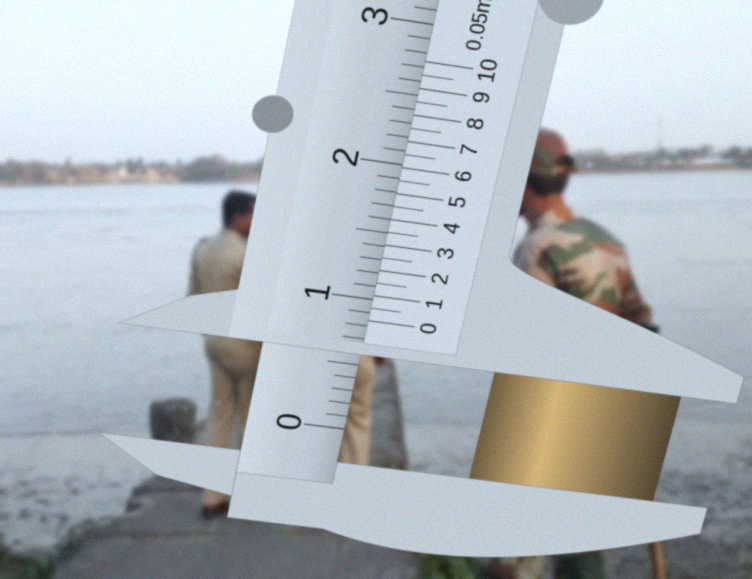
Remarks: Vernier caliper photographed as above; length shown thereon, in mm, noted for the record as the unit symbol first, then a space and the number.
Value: mm 8.4
